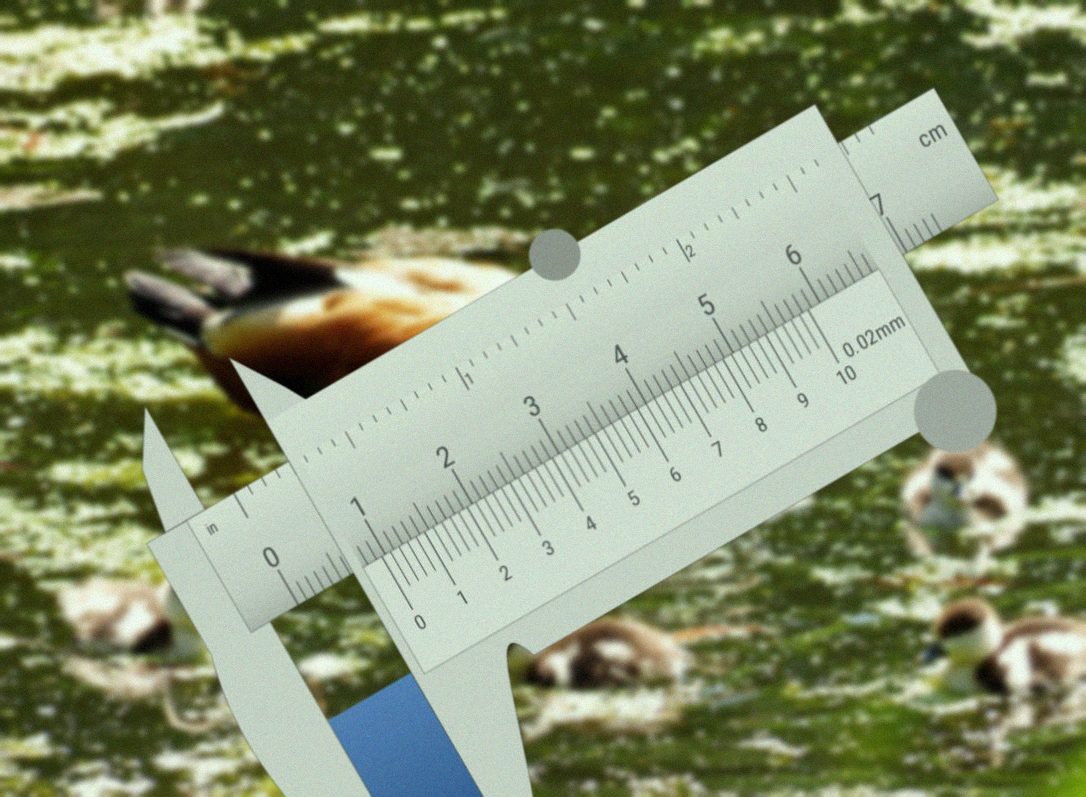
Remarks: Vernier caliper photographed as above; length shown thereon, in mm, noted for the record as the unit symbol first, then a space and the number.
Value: mm 9.6
